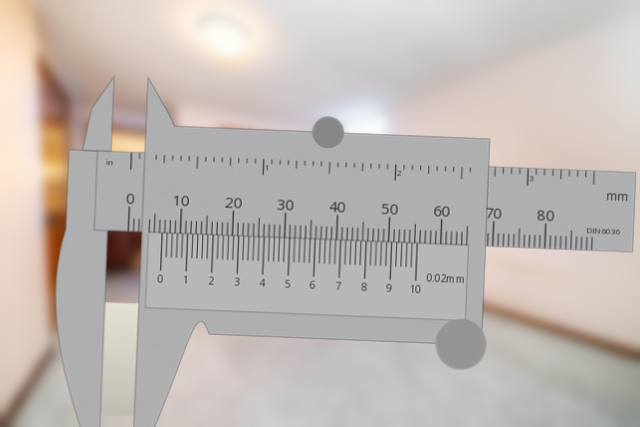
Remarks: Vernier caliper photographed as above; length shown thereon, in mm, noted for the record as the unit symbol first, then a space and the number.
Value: mm 6.5
